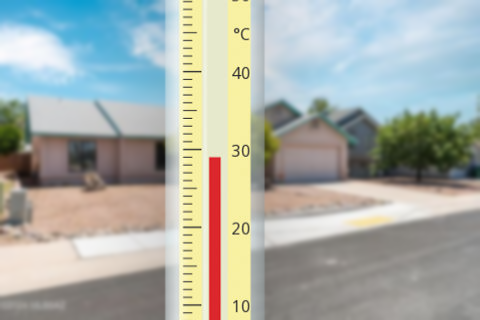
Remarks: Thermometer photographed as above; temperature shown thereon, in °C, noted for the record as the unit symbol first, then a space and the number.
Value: °C 29
